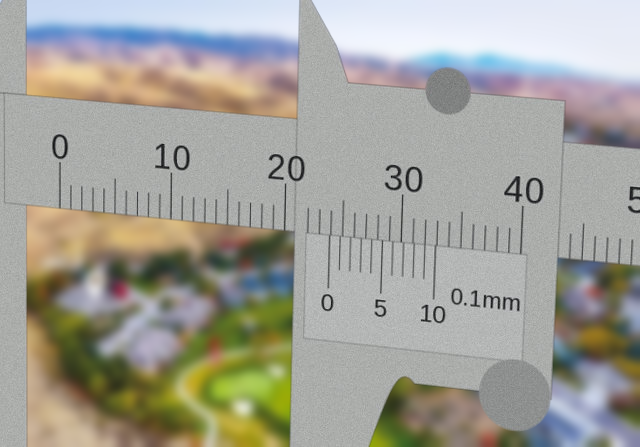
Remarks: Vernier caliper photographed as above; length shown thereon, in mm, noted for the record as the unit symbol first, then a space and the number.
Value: mm 23.9
